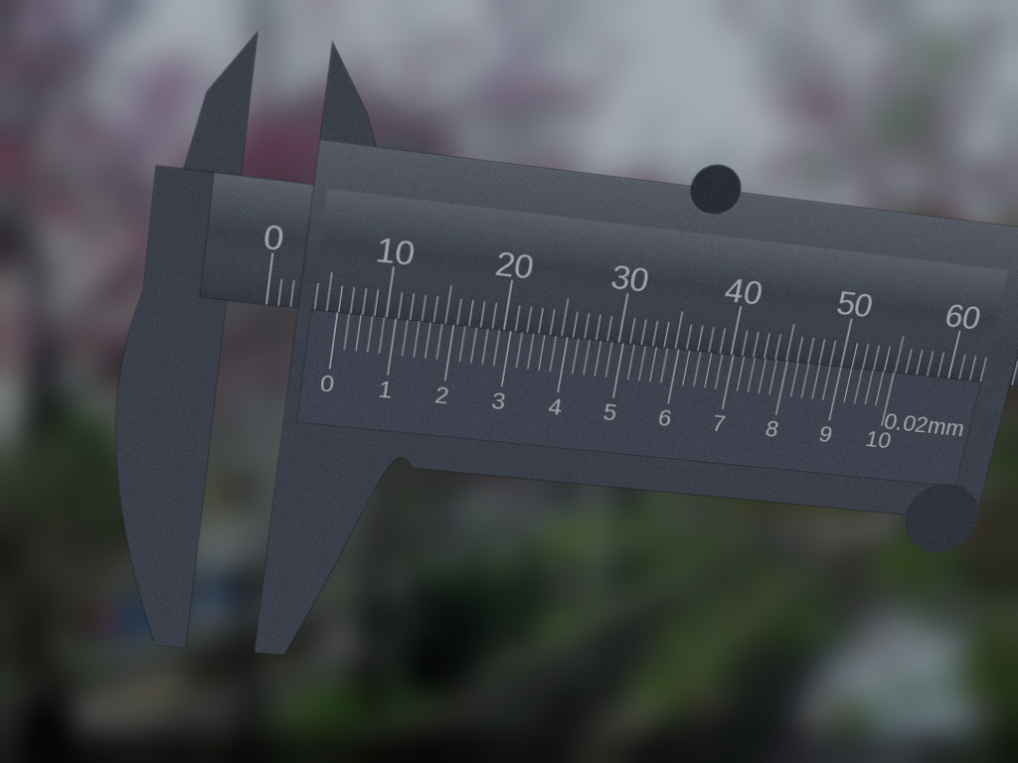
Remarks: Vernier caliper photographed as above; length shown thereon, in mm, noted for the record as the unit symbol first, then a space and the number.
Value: mm 5.9
